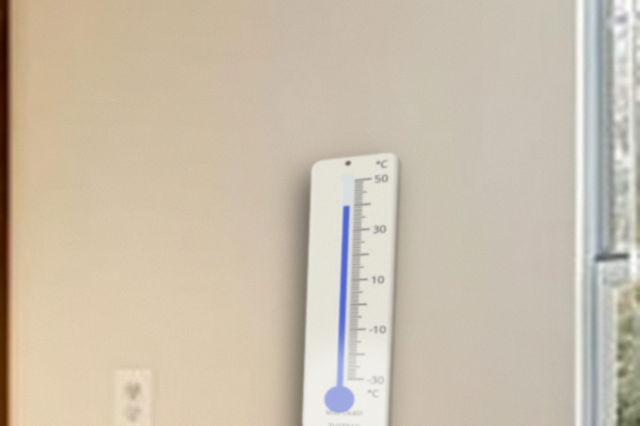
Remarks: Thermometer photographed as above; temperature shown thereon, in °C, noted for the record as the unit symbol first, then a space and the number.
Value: °C 40
